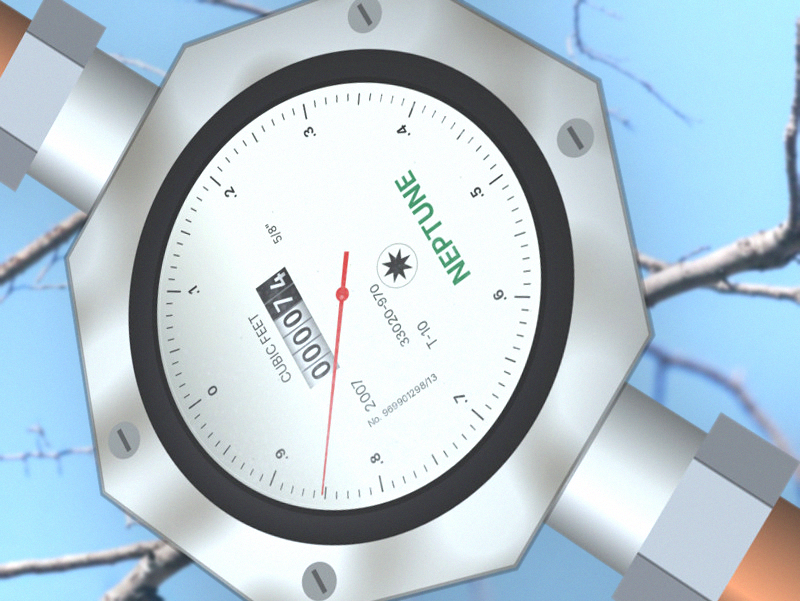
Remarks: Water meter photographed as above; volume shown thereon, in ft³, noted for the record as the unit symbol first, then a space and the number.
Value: ft³ 73.85
